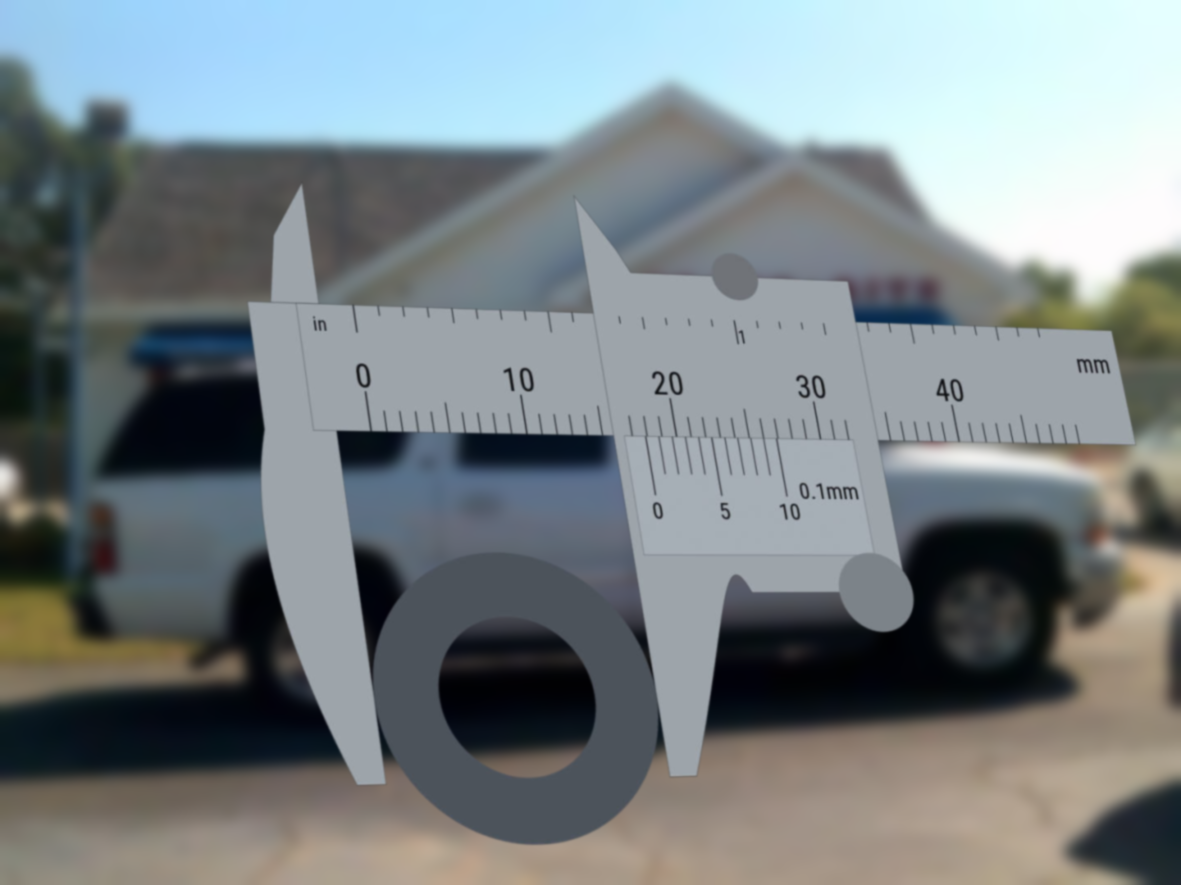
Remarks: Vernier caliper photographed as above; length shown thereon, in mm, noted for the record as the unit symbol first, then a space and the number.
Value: mm 17.9
